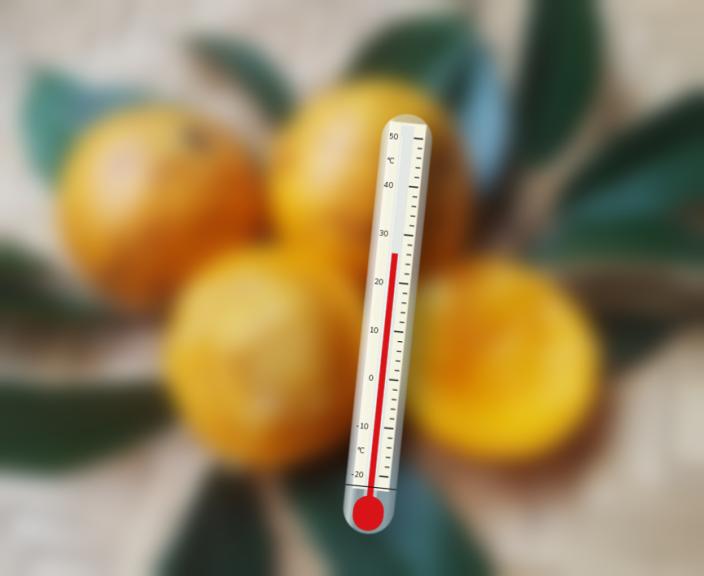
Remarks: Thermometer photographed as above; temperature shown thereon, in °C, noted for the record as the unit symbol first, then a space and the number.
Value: °C 26
